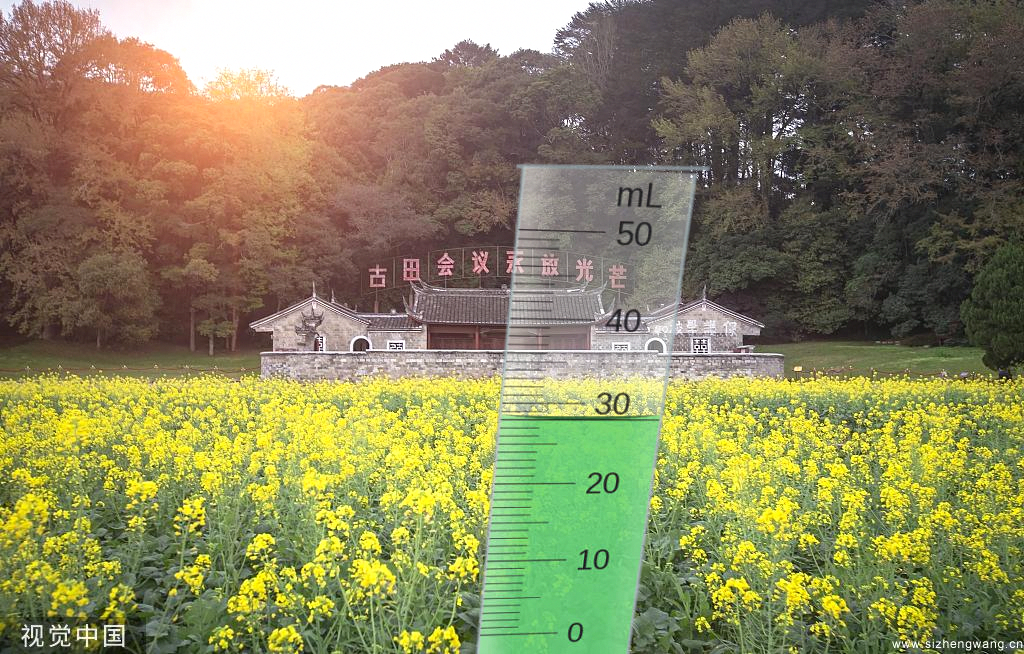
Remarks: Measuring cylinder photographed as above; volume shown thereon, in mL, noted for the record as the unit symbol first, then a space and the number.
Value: mL 28
